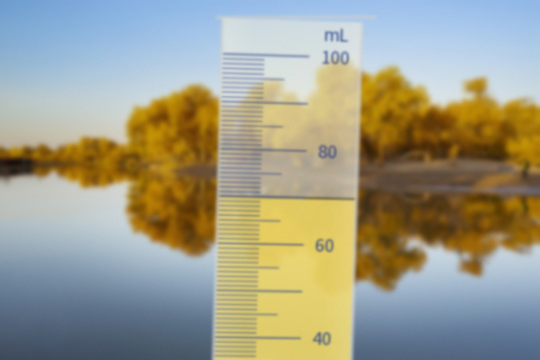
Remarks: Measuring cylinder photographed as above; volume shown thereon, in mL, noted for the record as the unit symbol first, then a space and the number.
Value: mL 70
